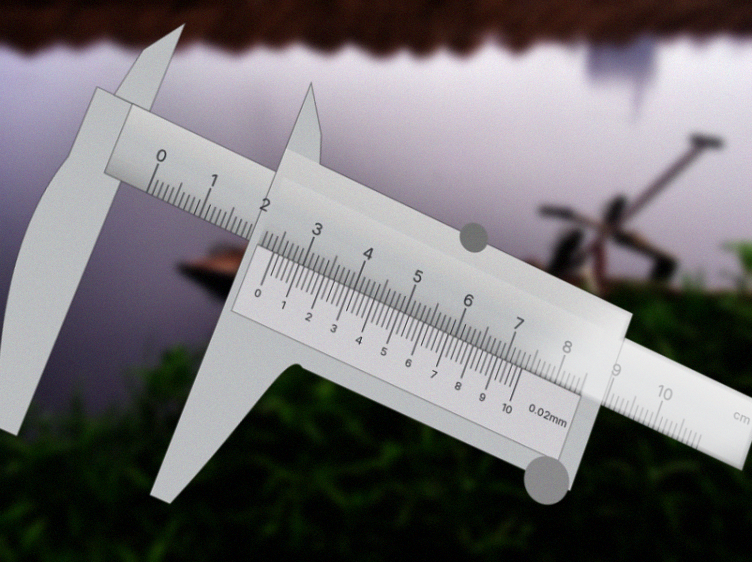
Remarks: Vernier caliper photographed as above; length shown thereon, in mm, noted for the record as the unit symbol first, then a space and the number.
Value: mm 24.4
